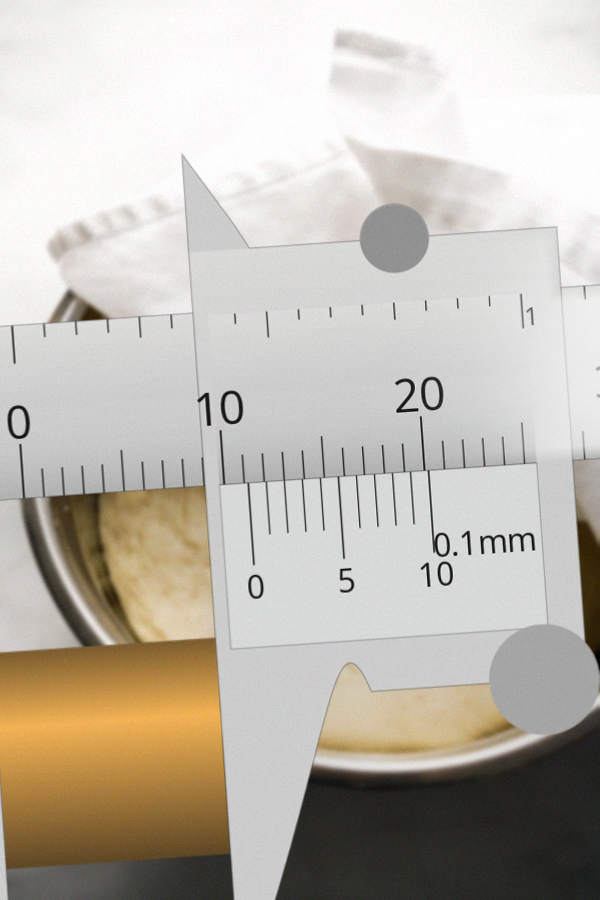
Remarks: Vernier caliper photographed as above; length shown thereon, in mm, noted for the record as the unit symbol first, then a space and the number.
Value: mm 11.2
